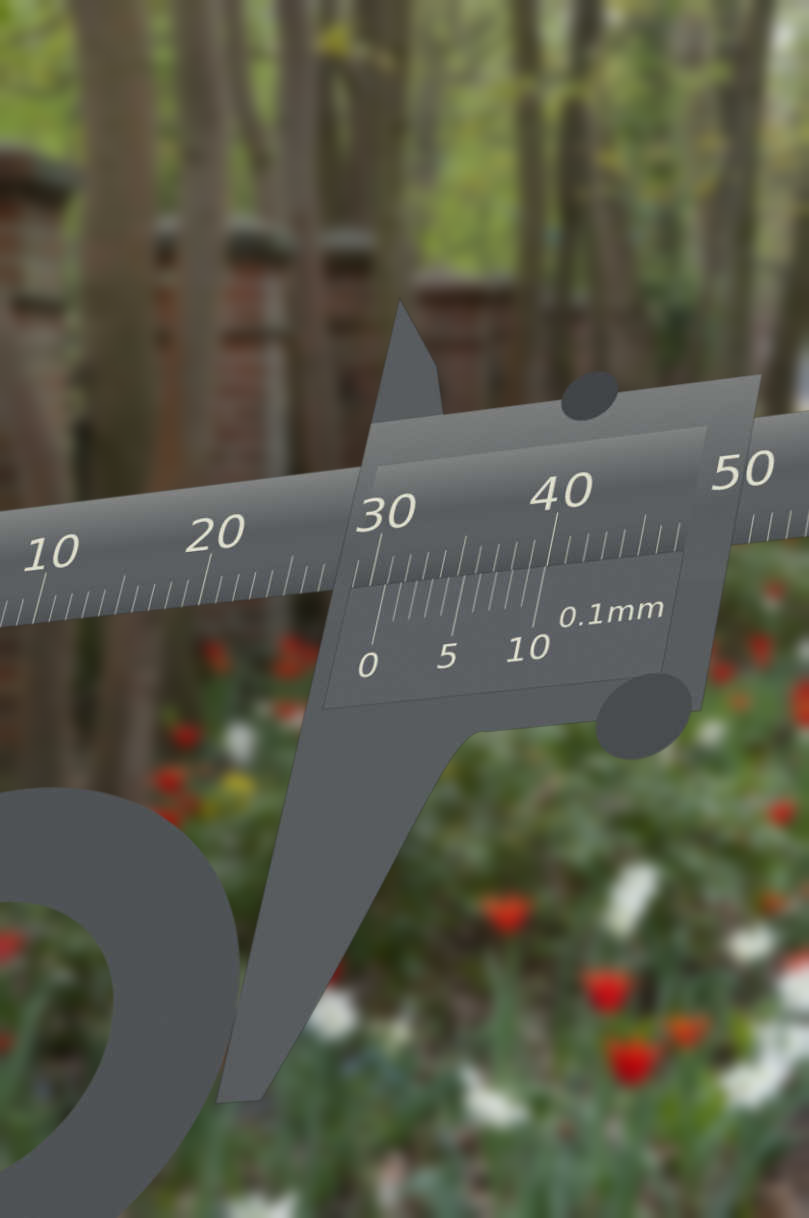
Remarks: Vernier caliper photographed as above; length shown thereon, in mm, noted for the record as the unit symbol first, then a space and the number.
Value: mm 30.9
